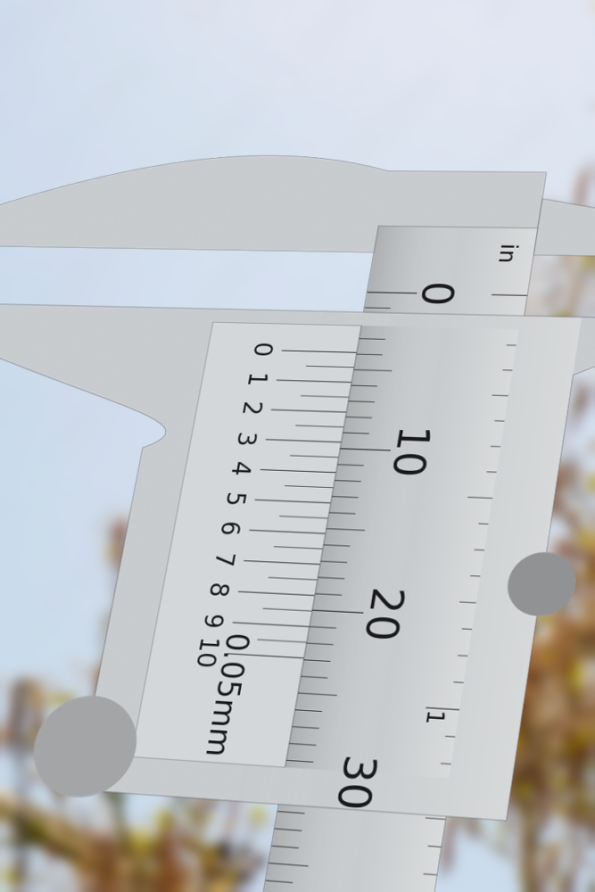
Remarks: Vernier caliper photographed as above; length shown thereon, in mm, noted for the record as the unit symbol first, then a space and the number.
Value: mm 3.9
